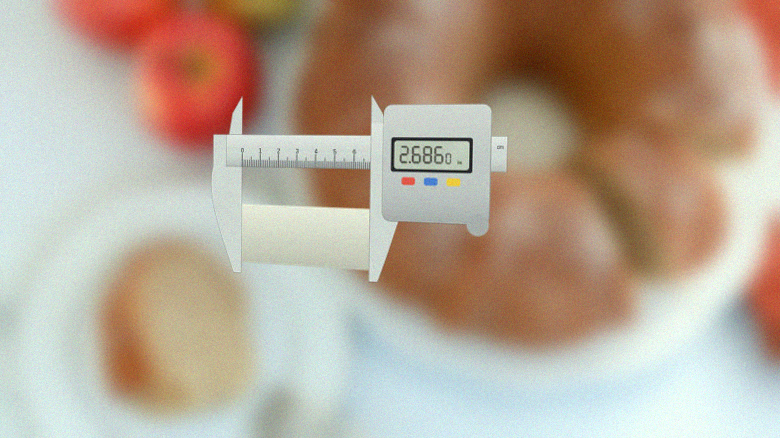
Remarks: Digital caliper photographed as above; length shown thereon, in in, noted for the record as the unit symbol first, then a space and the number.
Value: in 2.6860
